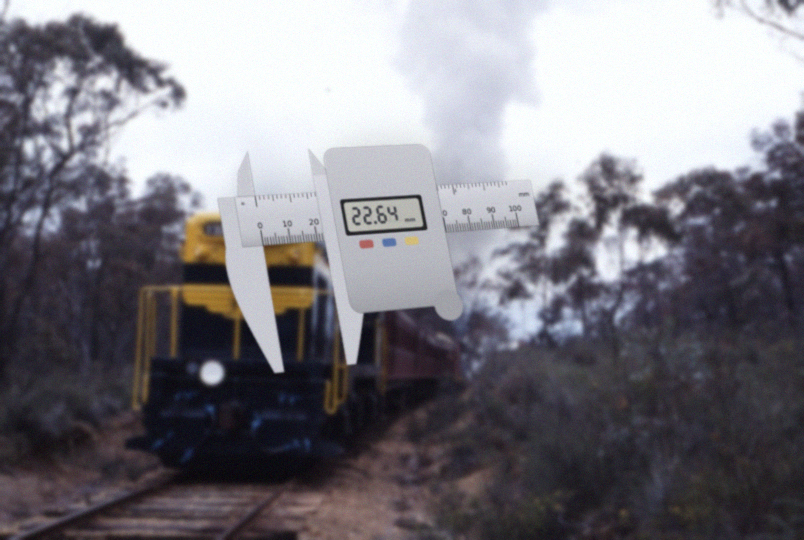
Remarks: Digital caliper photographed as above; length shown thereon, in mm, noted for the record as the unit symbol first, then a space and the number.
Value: mm 22.64
